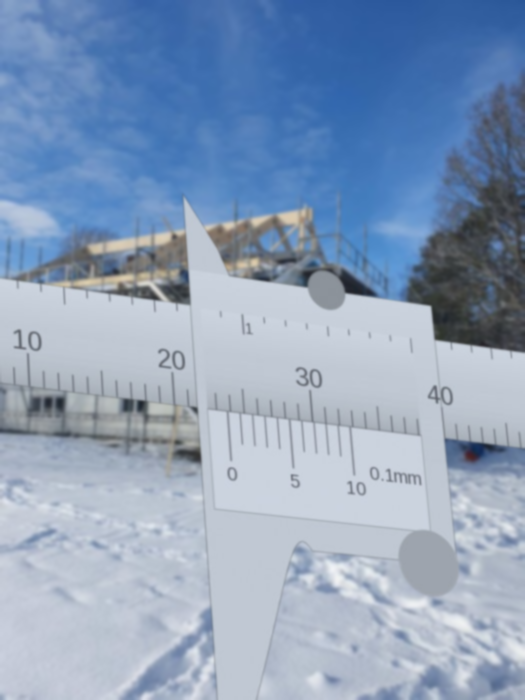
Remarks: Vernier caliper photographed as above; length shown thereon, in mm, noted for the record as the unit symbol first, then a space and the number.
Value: mm 23.8
